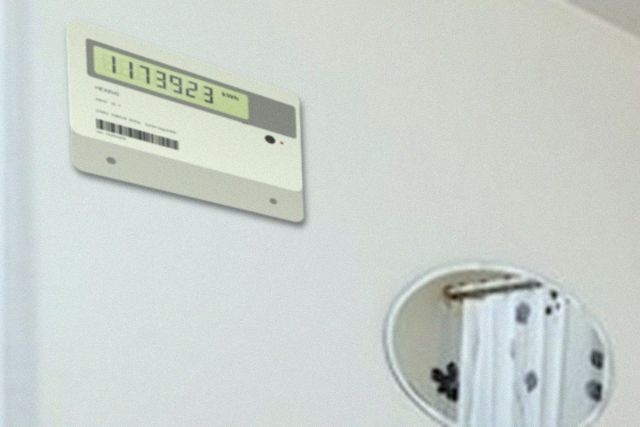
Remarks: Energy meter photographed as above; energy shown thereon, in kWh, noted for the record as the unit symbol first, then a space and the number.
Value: kWh 1173923
